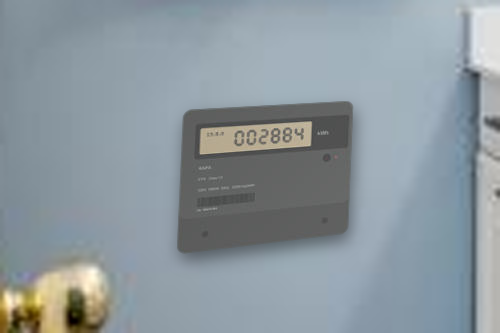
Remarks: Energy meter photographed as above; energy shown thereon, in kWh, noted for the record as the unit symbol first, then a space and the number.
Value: kWh 2884
